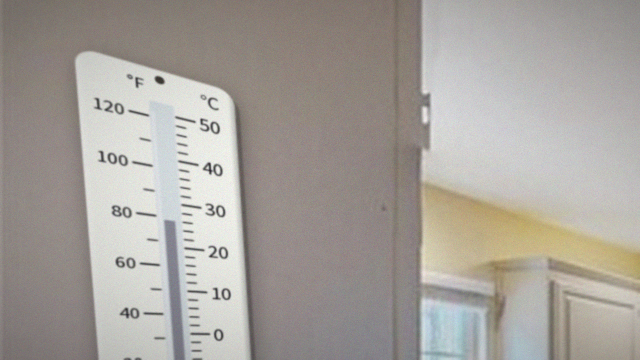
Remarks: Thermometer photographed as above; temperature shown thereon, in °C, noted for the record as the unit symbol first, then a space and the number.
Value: °C 26
